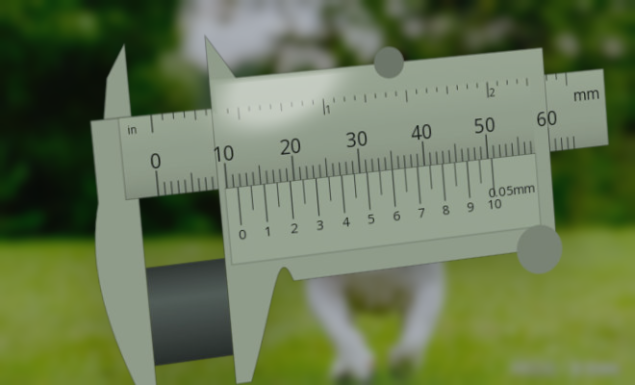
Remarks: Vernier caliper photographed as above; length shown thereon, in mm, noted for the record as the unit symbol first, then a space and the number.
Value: mm 11.6
